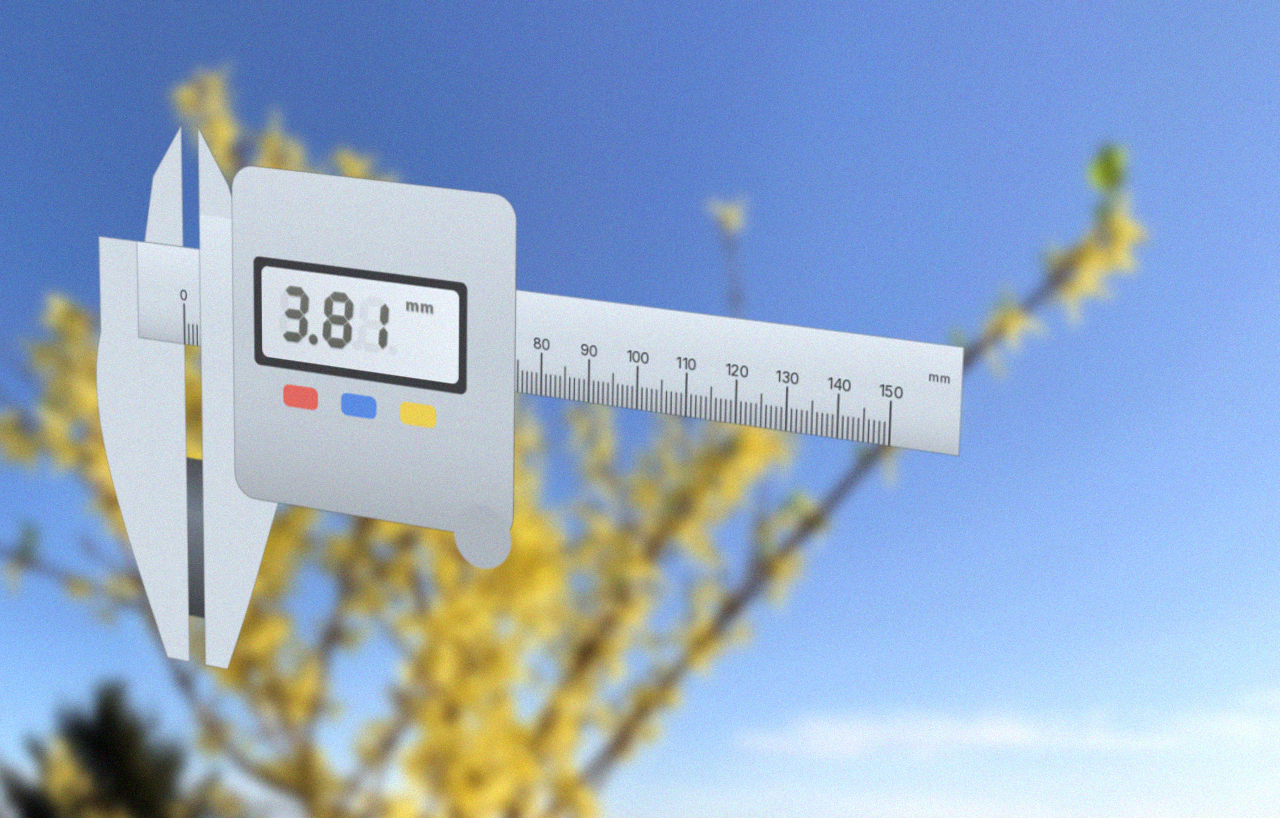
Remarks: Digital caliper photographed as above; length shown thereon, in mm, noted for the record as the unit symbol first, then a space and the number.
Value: mm 3.81
